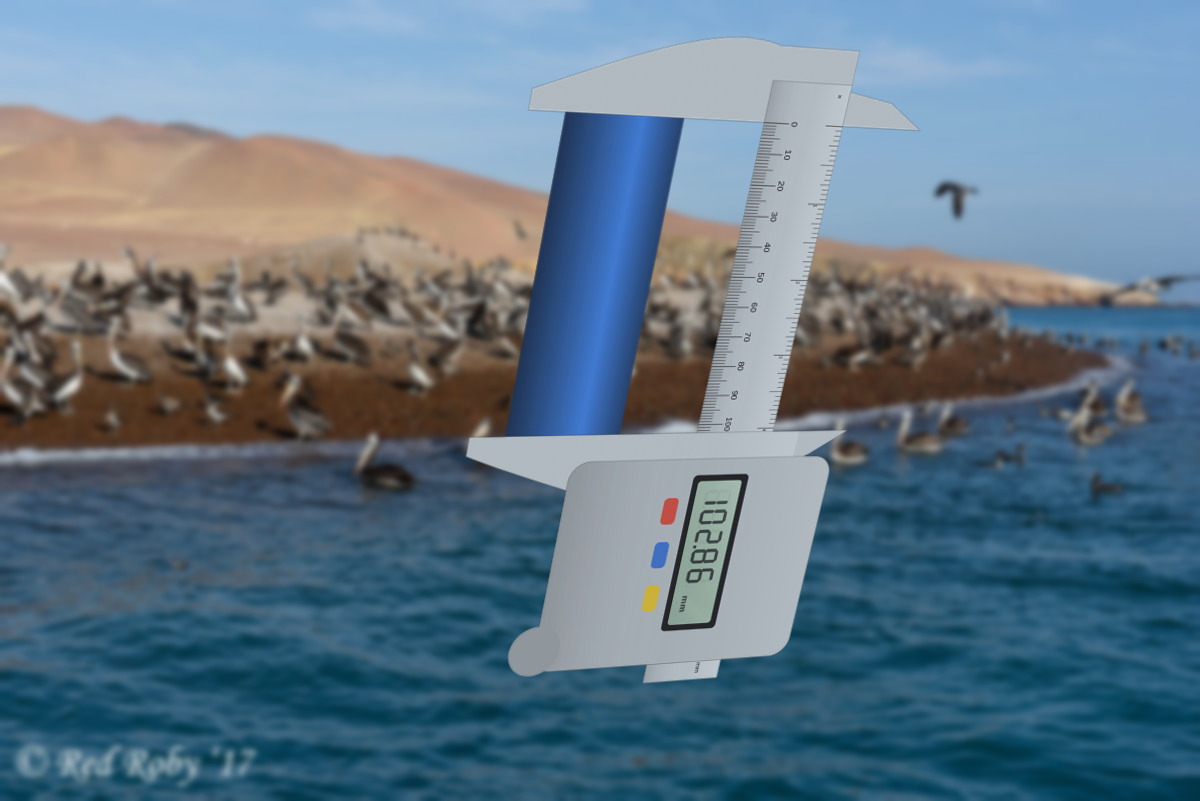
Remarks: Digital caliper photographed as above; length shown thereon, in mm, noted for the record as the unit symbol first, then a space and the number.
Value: mm 102.86
